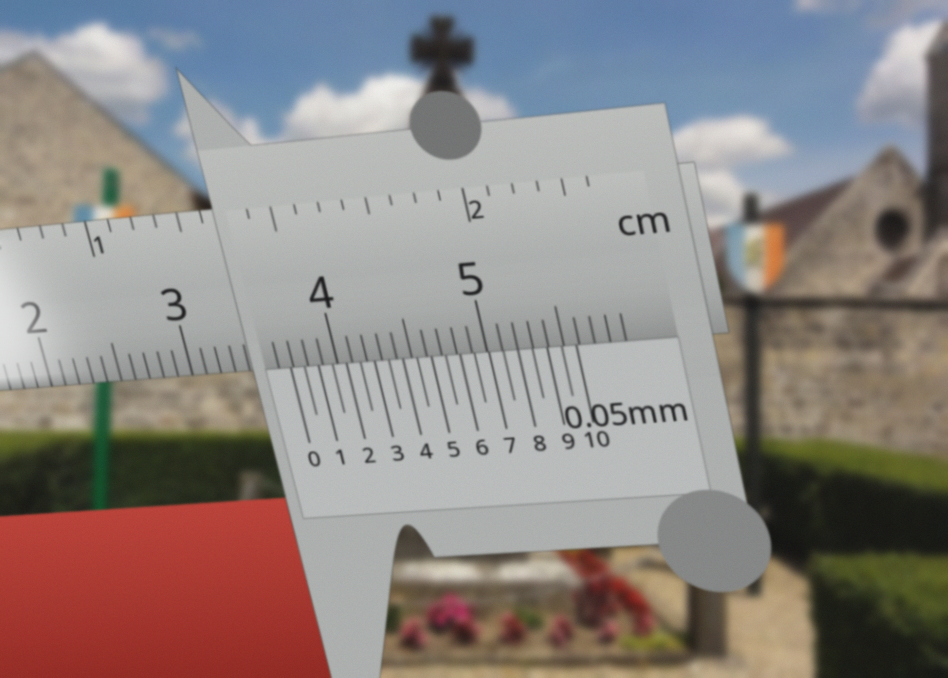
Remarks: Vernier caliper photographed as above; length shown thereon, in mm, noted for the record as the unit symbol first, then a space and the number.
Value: mm 36.8
